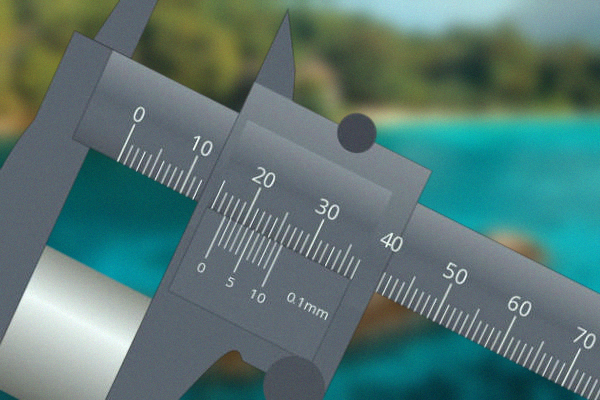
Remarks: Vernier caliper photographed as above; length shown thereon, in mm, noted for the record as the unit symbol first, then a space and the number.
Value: mm 17.2
